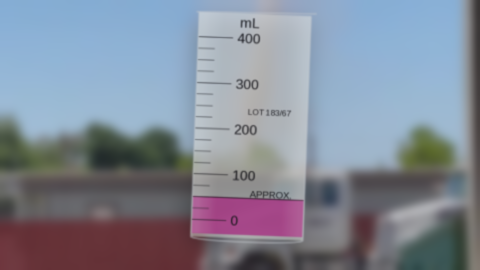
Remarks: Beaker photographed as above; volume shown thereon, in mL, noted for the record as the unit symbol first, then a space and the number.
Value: mL 50
